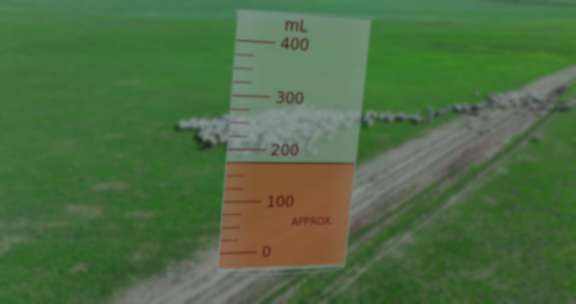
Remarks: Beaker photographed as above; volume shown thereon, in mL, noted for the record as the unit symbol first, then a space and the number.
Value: mL 175
